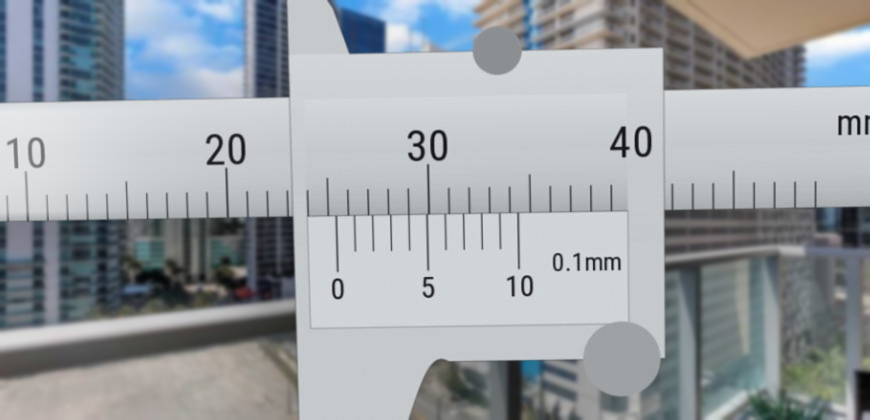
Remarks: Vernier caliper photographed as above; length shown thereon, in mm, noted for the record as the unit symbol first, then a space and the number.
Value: mm 25.4
